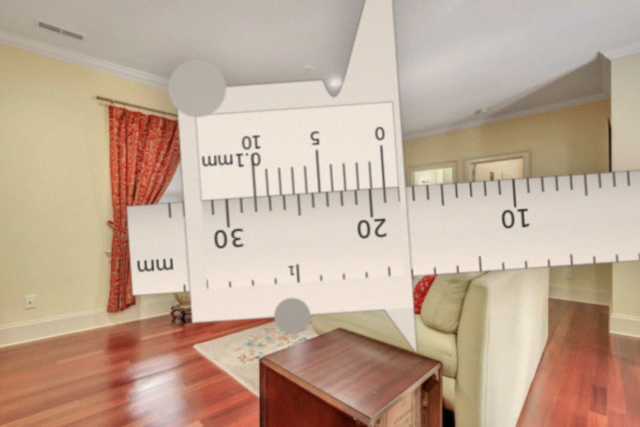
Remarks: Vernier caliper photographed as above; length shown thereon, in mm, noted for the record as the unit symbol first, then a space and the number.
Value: mm 19.0
